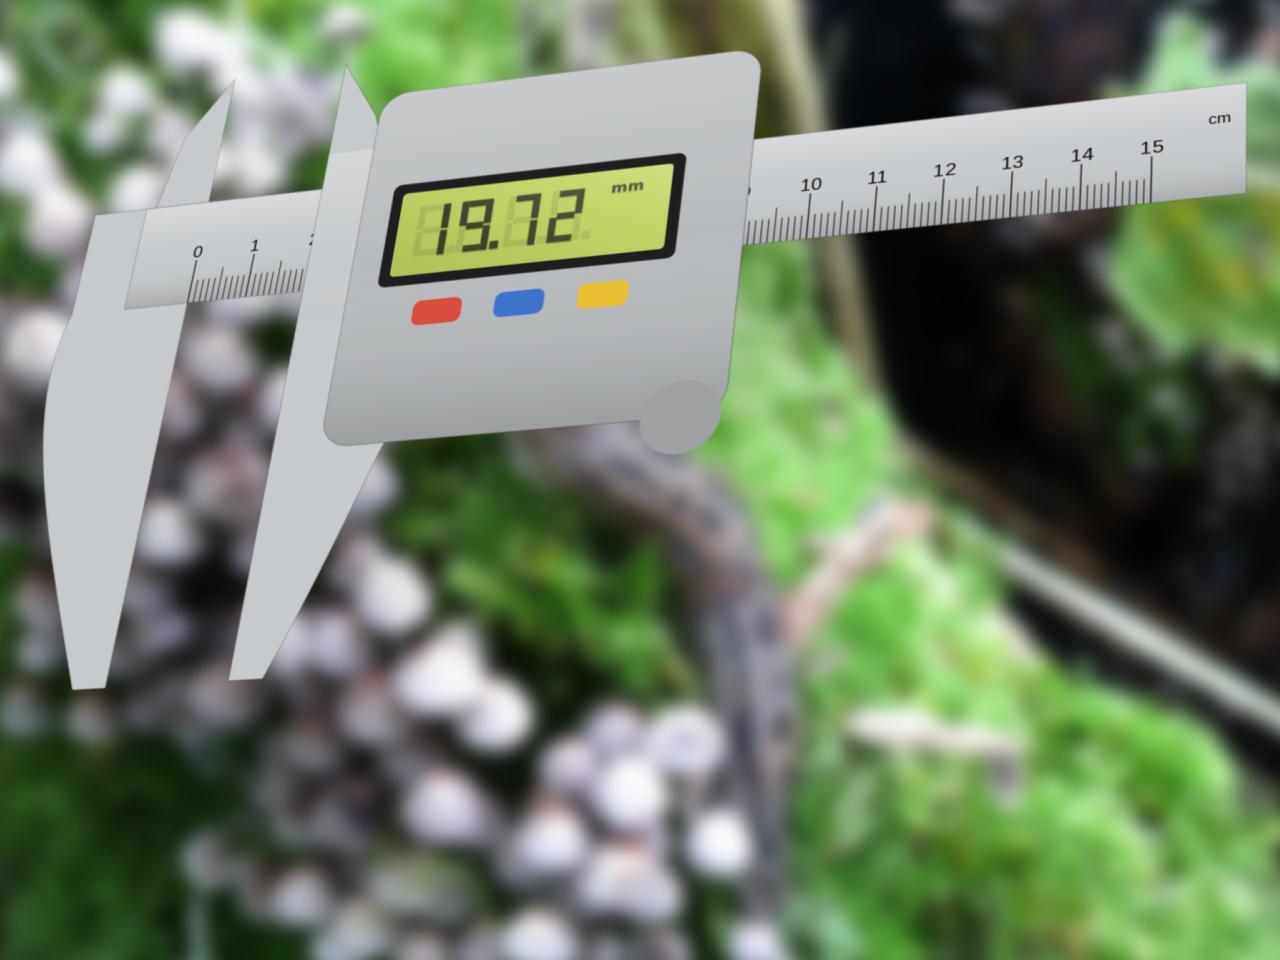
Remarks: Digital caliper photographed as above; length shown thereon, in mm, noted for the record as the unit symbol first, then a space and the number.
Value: mm 19.72
